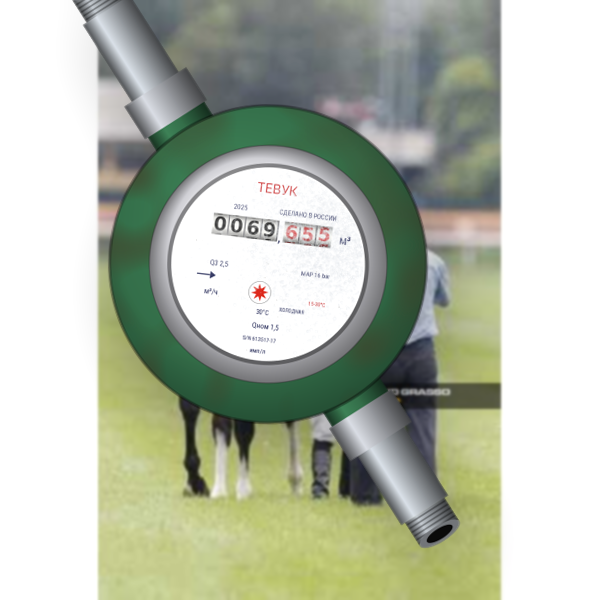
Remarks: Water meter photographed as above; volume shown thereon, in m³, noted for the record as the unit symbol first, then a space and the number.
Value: m³ 69.655
